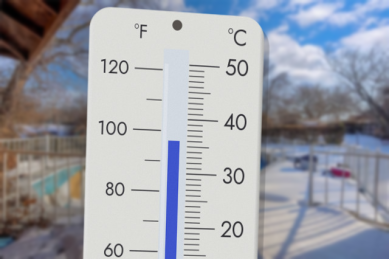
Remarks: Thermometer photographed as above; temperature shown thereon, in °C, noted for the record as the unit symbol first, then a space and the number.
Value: °C 36
